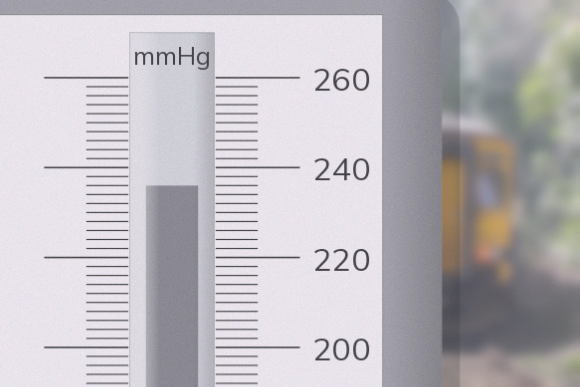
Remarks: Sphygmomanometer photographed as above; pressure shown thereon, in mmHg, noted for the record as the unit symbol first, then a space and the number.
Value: mmHg 236
